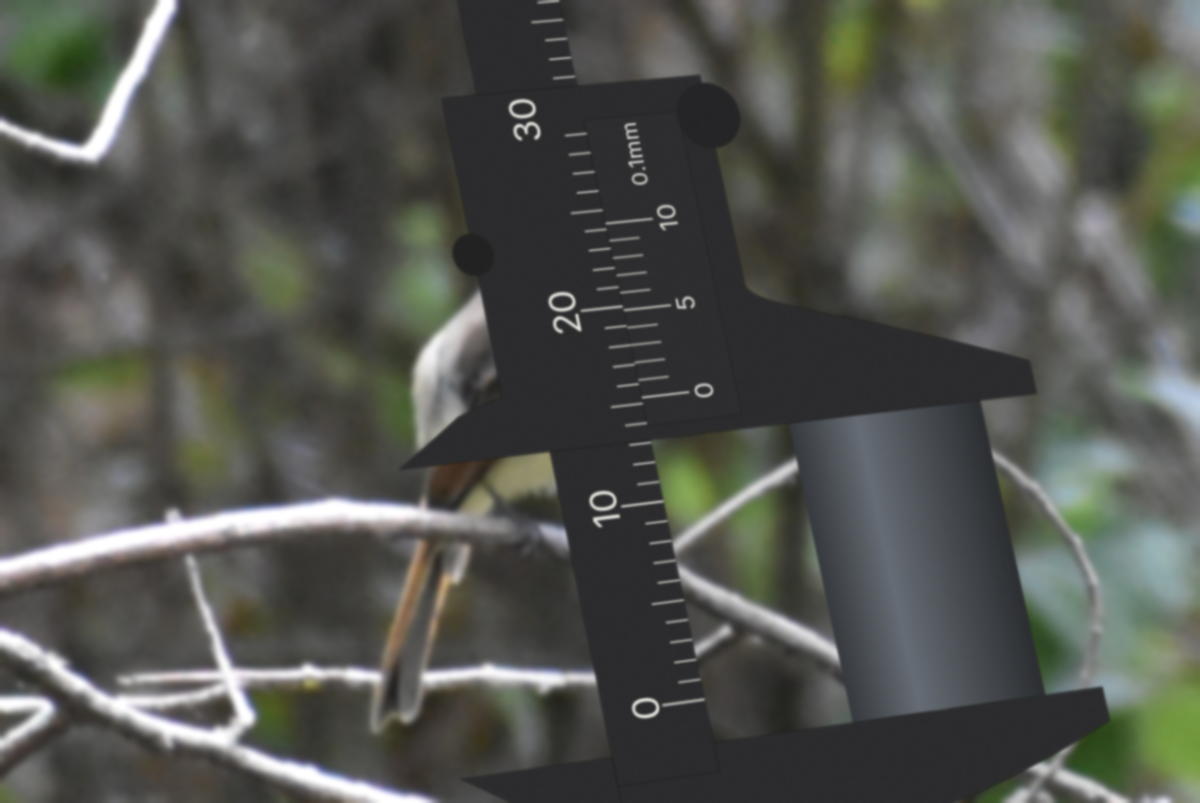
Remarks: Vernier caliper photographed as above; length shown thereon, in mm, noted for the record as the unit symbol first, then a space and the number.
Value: mm 15.3
